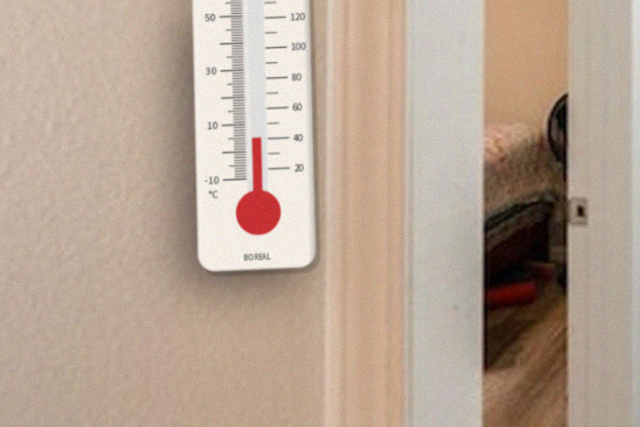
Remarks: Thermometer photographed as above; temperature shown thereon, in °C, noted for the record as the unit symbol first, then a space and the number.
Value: °C 5
